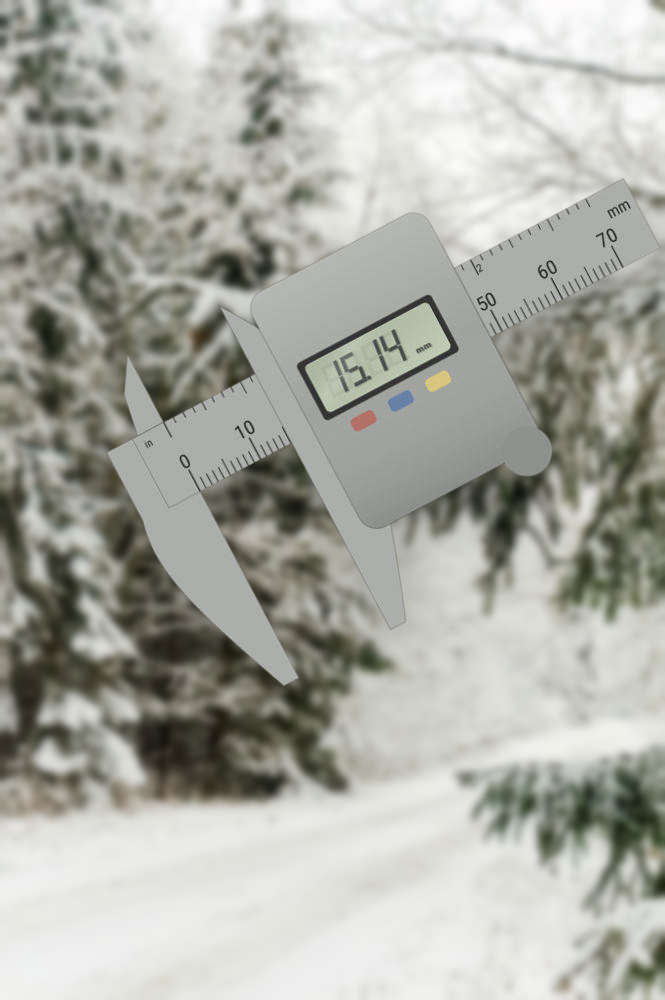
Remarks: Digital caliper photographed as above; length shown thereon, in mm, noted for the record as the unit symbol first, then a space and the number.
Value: mm 15.14
